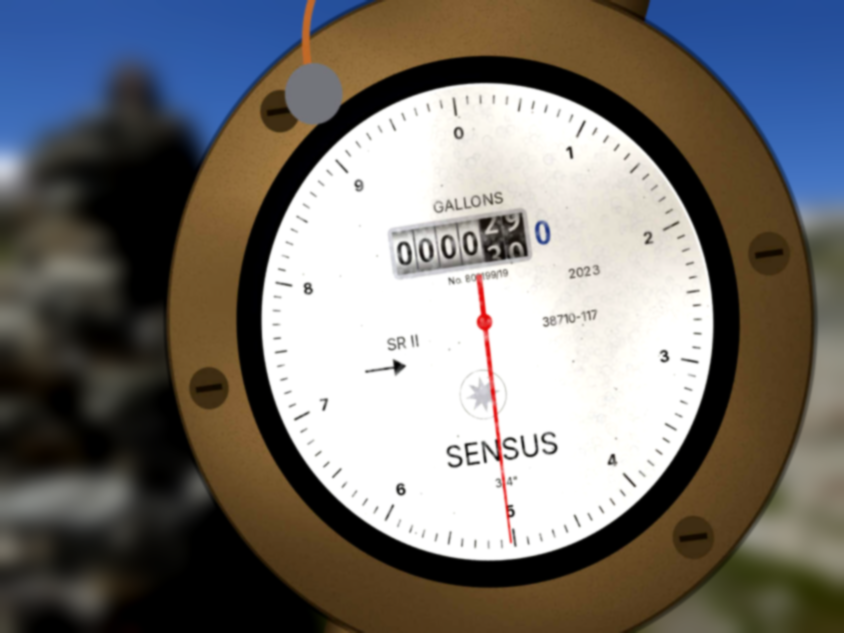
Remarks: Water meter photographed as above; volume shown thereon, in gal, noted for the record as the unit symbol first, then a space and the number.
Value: gal 295.0
